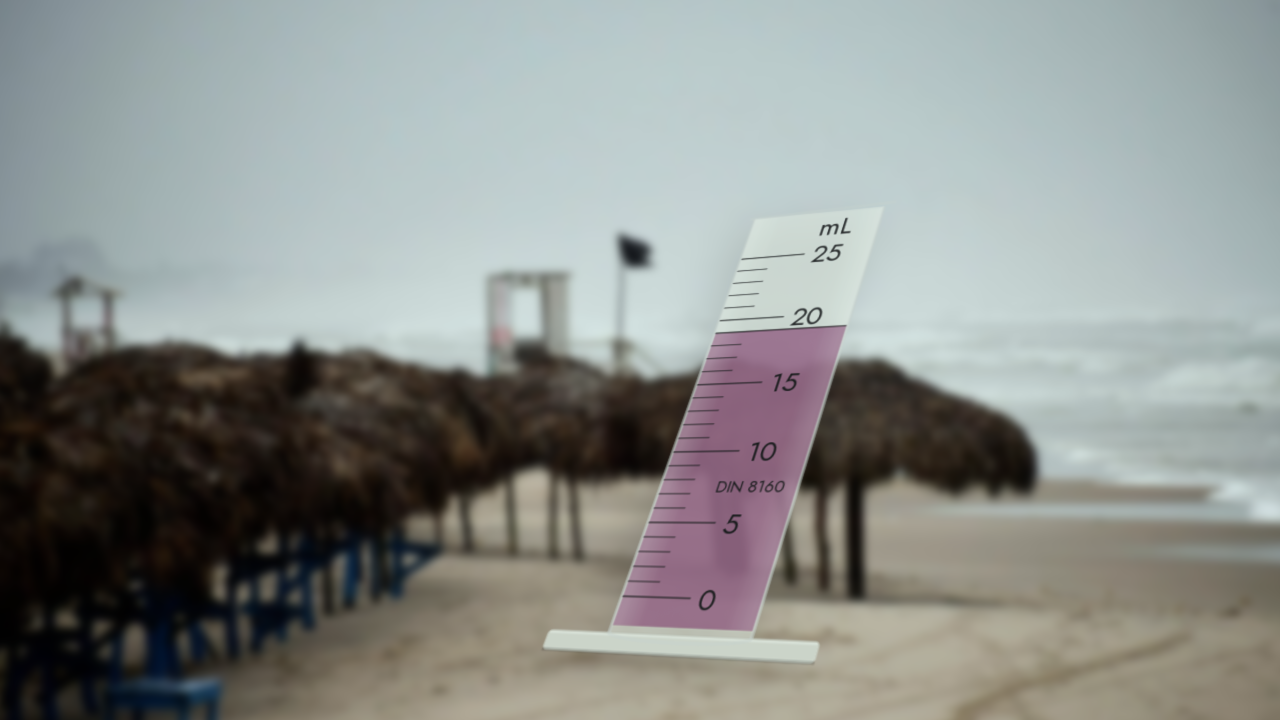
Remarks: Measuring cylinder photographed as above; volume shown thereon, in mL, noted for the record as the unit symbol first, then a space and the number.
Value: mL 19
